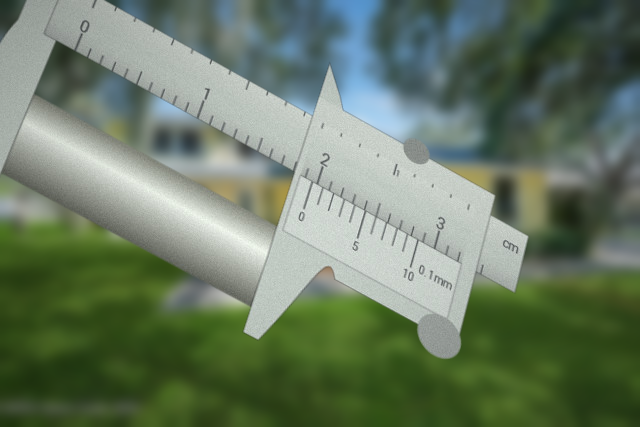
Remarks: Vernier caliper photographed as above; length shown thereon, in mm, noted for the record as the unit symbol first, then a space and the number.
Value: mm 19.6
